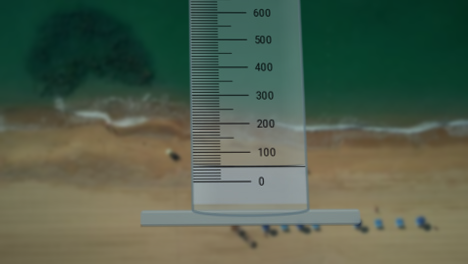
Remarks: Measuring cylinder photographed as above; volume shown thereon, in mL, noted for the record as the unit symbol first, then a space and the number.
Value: mL 50
